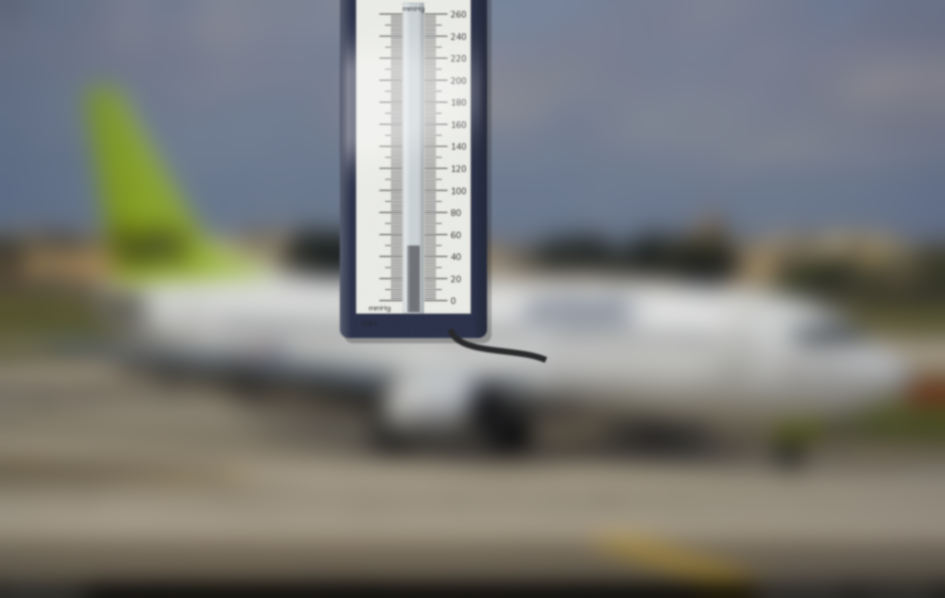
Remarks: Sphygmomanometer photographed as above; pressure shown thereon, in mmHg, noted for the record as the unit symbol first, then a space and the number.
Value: mmHg 50
